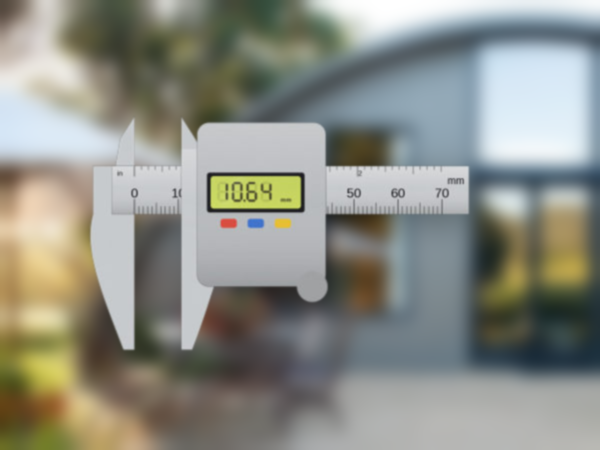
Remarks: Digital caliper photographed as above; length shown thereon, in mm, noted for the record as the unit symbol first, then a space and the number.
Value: mm 10.64
